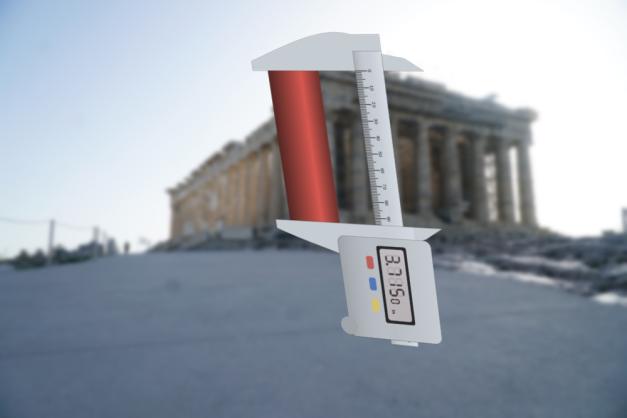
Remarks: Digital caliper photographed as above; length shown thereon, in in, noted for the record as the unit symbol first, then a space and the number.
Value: in 3.7150
